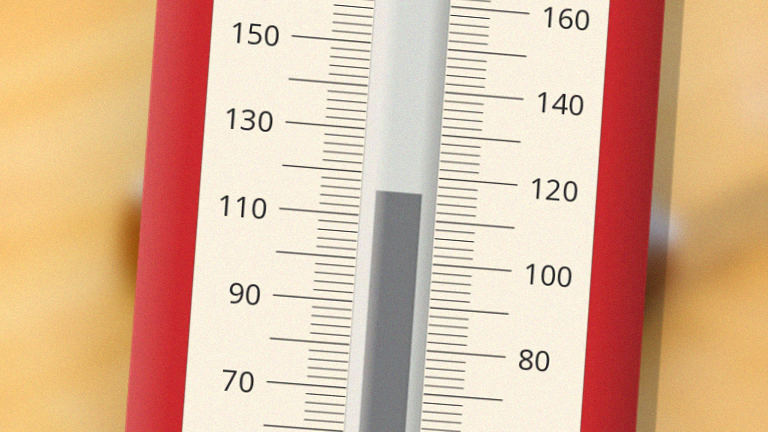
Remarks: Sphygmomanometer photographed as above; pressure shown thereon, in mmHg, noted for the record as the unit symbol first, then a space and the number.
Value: mmHg 116
